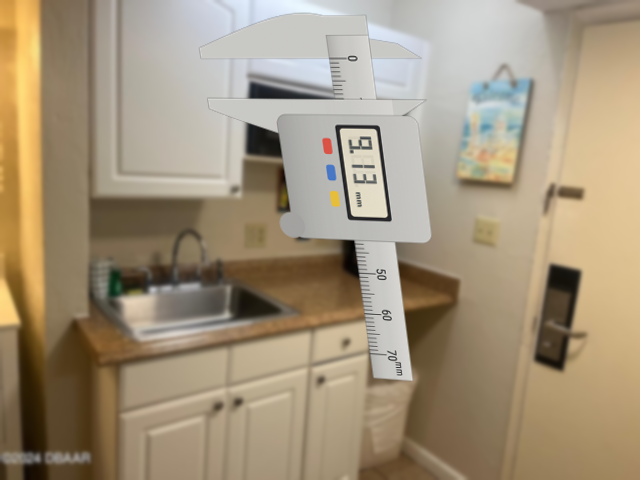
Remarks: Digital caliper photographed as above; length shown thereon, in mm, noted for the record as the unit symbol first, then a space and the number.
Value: mm 9.13
